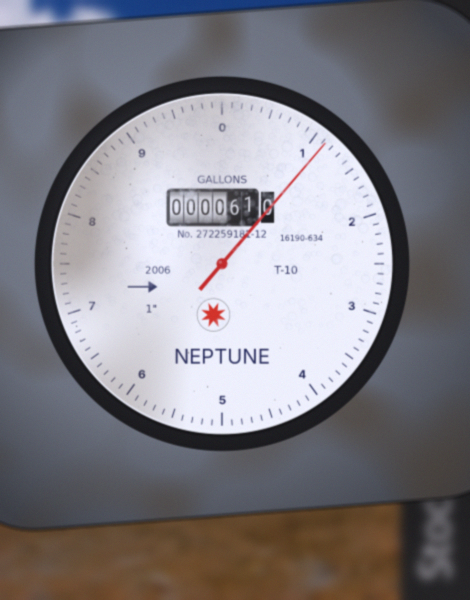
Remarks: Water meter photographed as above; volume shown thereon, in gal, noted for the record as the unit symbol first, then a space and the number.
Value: gal 611.1
